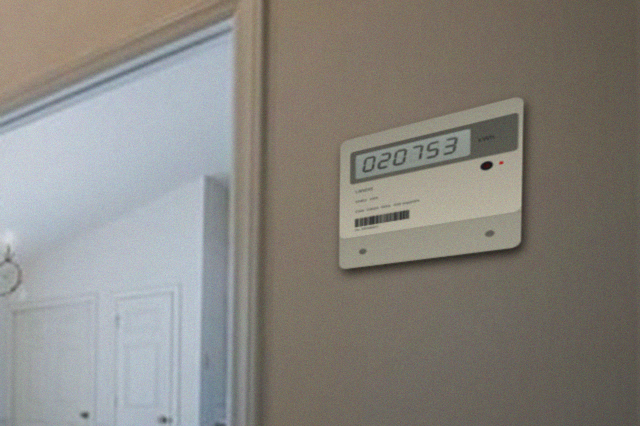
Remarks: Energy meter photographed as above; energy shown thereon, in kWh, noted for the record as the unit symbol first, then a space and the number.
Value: kWh 20753
